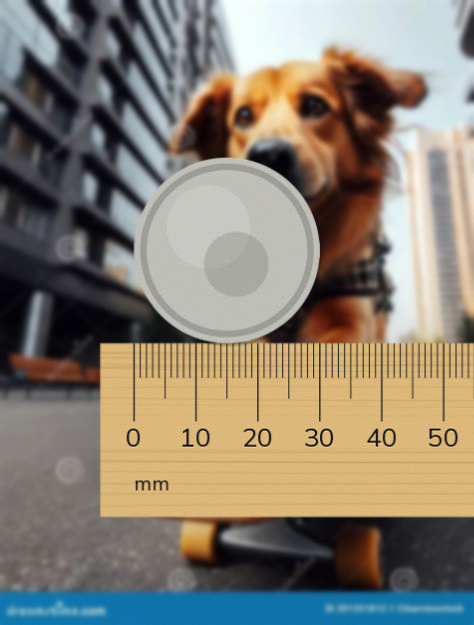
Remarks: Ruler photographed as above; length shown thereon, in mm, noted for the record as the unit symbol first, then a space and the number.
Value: mm 30
